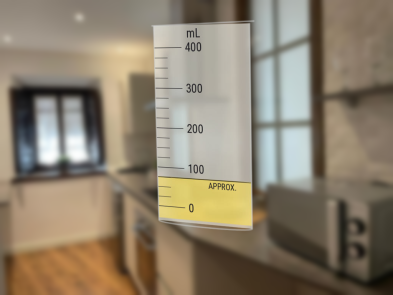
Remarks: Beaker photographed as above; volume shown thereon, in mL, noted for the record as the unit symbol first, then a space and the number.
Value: mL 75
